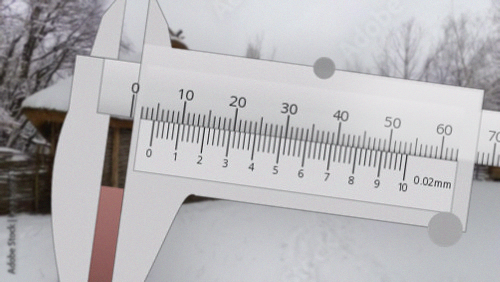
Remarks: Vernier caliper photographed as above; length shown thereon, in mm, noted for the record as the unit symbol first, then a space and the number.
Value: mm 4.5
